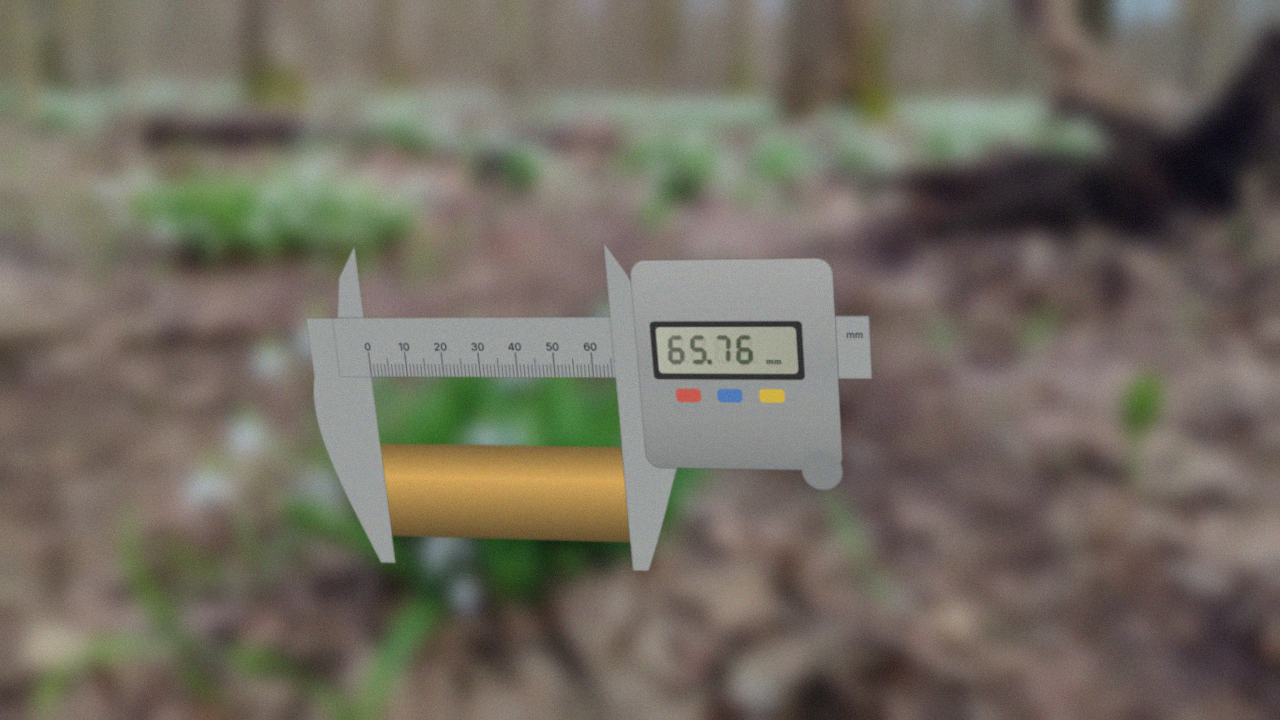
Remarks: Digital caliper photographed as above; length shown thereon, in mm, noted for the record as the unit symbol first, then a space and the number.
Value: mm 65.76
